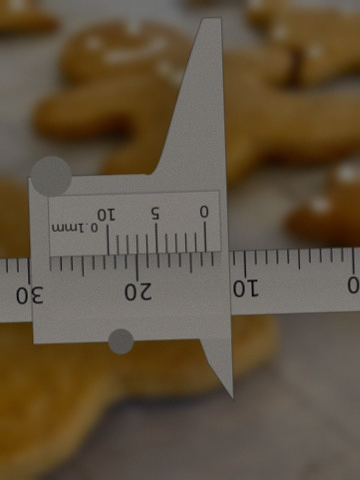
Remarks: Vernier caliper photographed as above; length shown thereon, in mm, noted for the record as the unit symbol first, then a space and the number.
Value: mm 13.6
